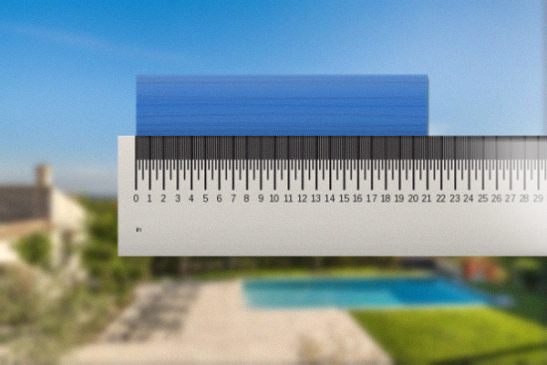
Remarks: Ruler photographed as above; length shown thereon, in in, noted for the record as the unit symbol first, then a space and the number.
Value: in 21
